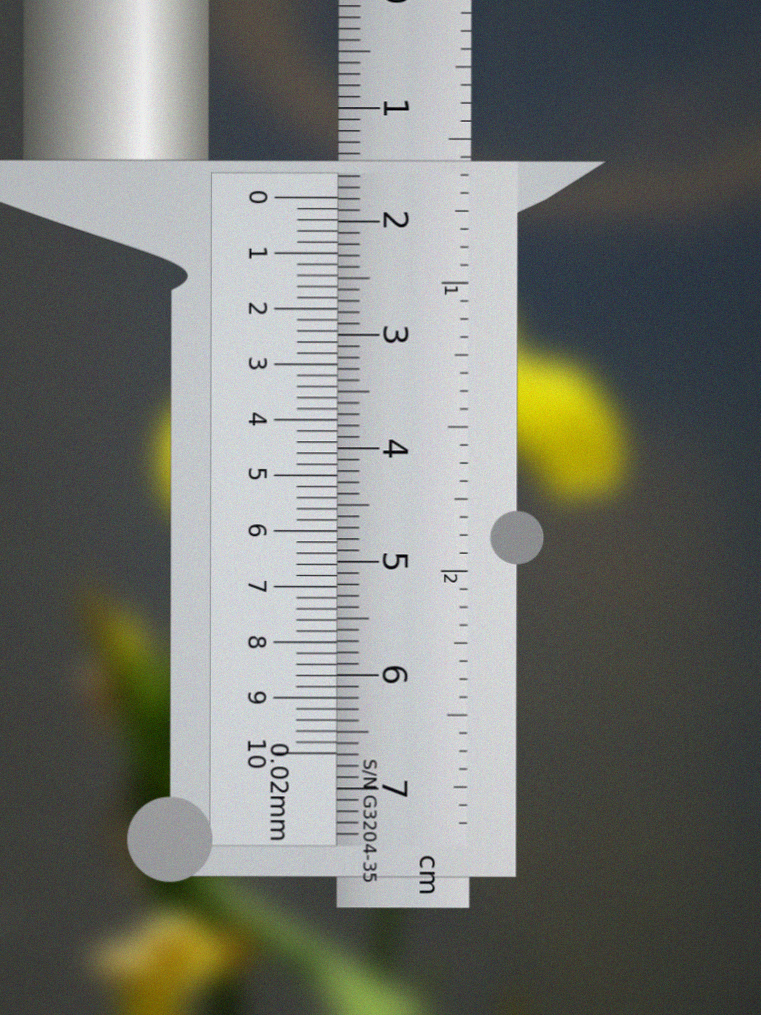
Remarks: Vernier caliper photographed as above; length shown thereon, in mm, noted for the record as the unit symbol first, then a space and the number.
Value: mm 17.9
